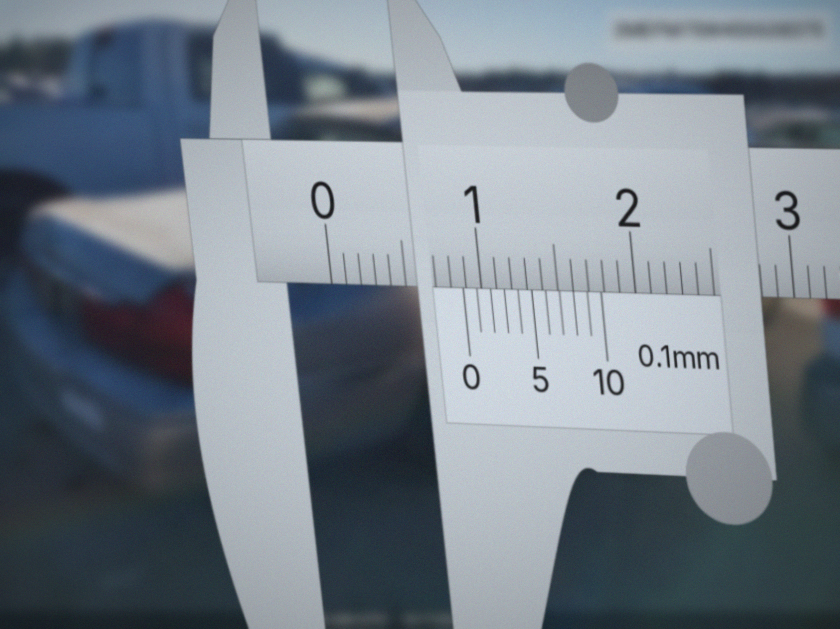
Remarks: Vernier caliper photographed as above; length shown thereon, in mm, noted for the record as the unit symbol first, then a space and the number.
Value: mm 8.8
